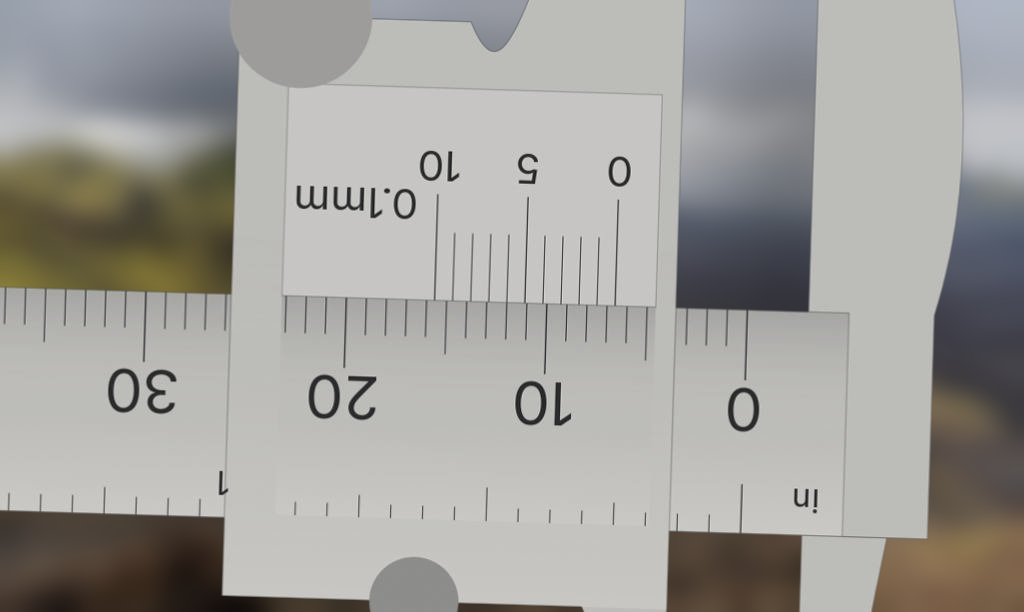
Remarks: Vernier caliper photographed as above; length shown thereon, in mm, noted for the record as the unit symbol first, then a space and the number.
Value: mm 6.6
